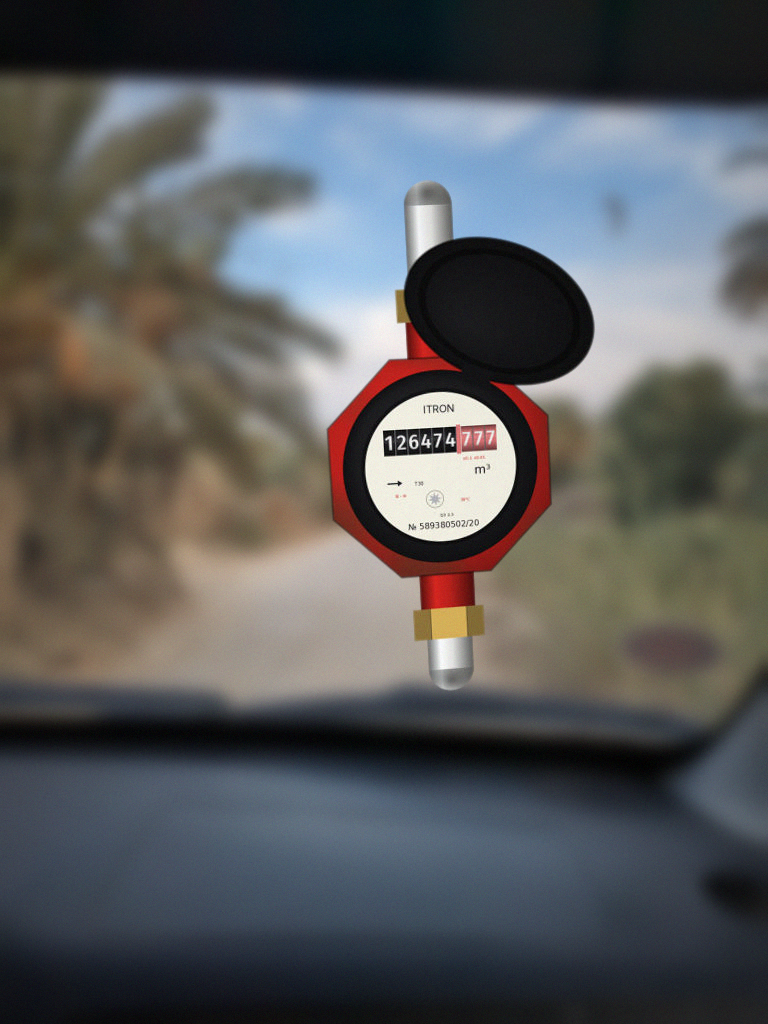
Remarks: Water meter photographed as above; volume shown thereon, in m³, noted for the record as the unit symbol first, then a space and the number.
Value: m³ 126474.777
